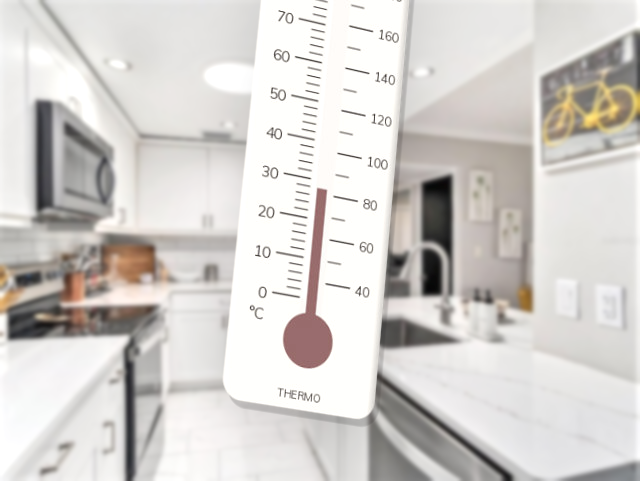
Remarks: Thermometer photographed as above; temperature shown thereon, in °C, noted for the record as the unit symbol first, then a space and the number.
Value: °C 28
